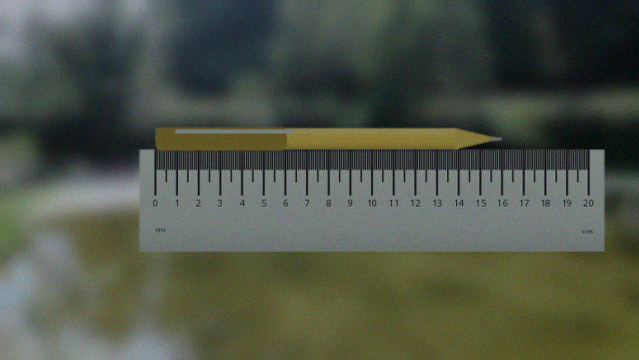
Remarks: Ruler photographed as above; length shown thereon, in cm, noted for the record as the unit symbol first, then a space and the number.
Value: cm 16
